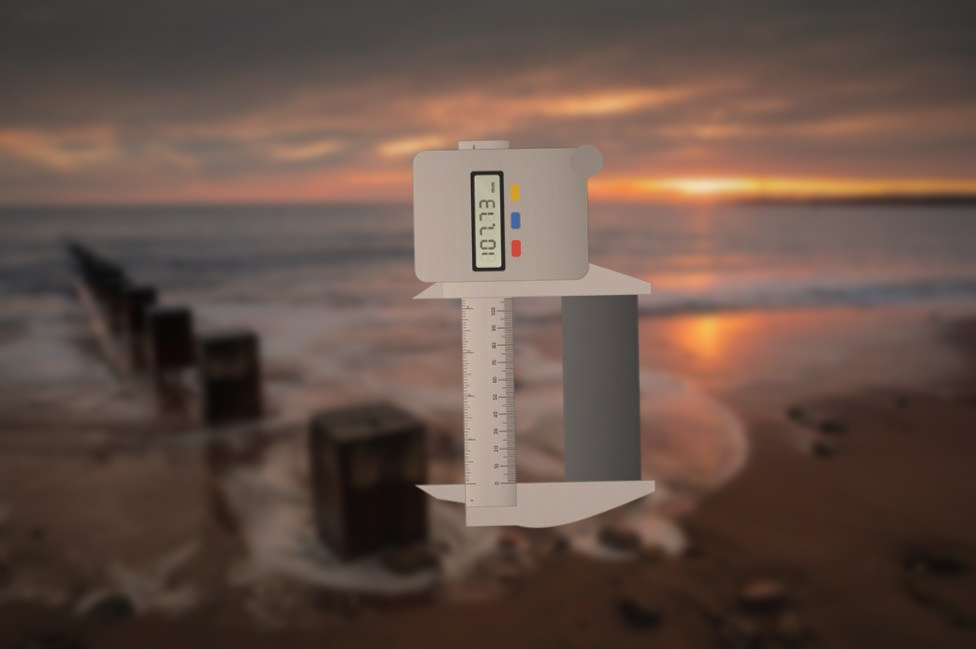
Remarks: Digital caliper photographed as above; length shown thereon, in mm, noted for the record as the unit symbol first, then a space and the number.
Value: mm 107.73
